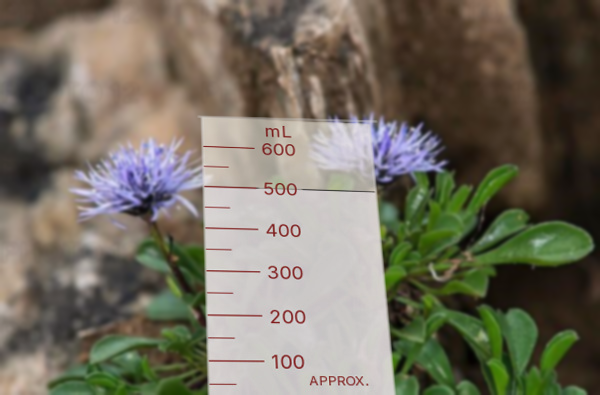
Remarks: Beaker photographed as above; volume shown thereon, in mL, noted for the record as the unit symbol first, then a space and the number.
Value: mL 500
